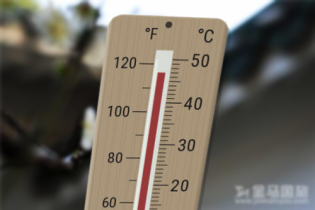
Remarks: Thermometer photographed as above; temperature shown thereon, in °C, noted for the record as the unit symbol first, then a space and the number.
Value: °C 47
